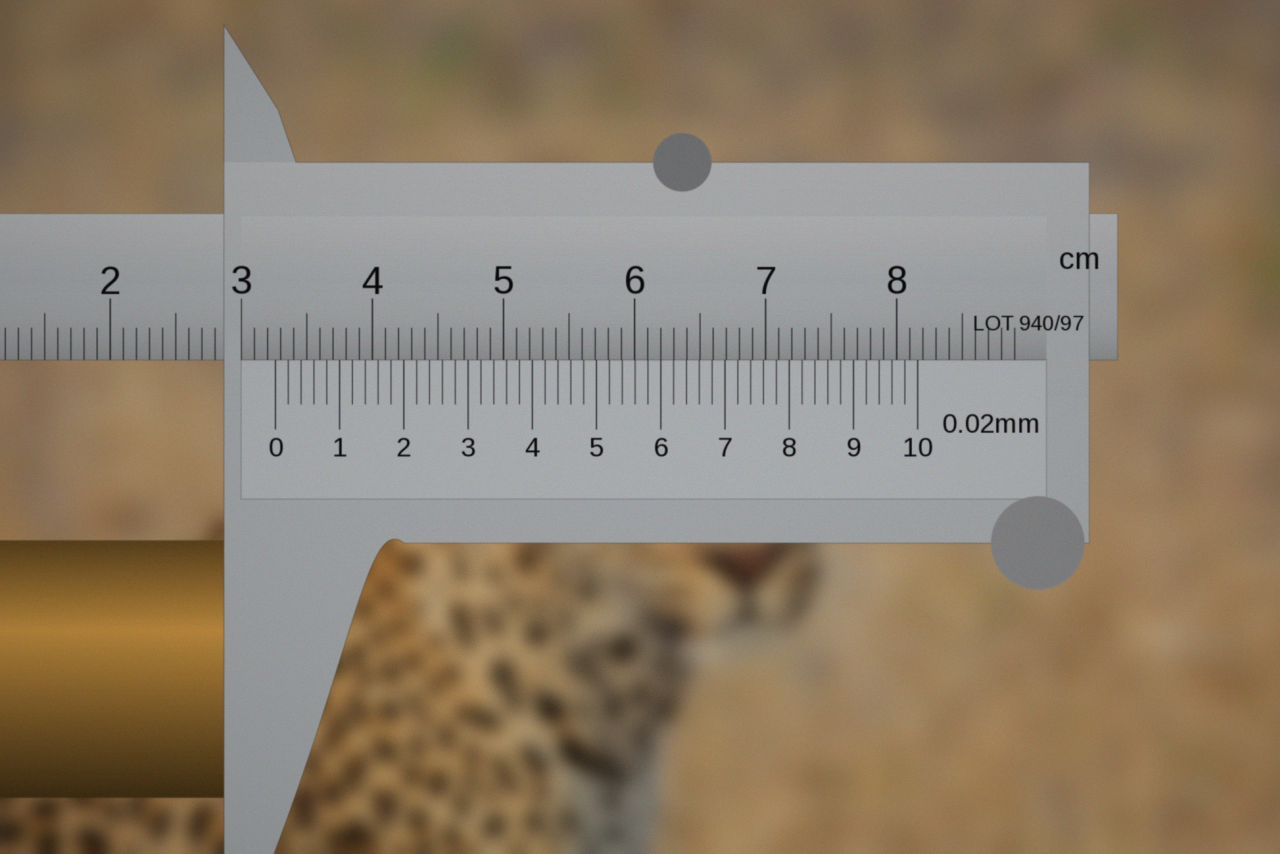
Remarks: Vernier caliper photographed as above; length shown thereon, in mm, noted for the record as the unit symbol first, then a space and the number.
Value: mm 32.6
